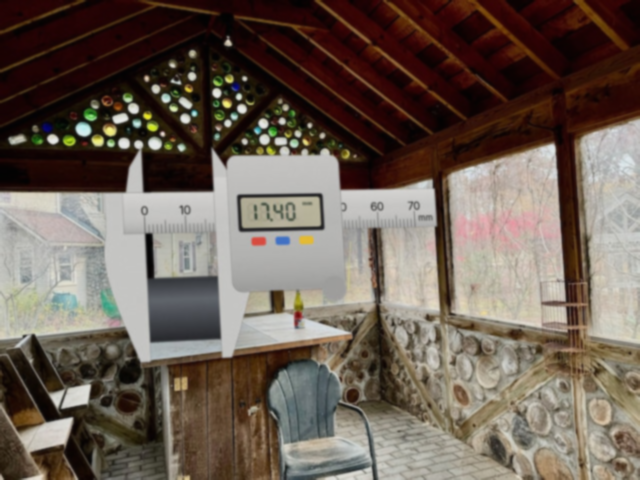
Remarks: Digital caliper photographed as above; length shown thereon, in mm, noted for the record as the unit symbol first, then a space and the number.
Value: mm 17.40
